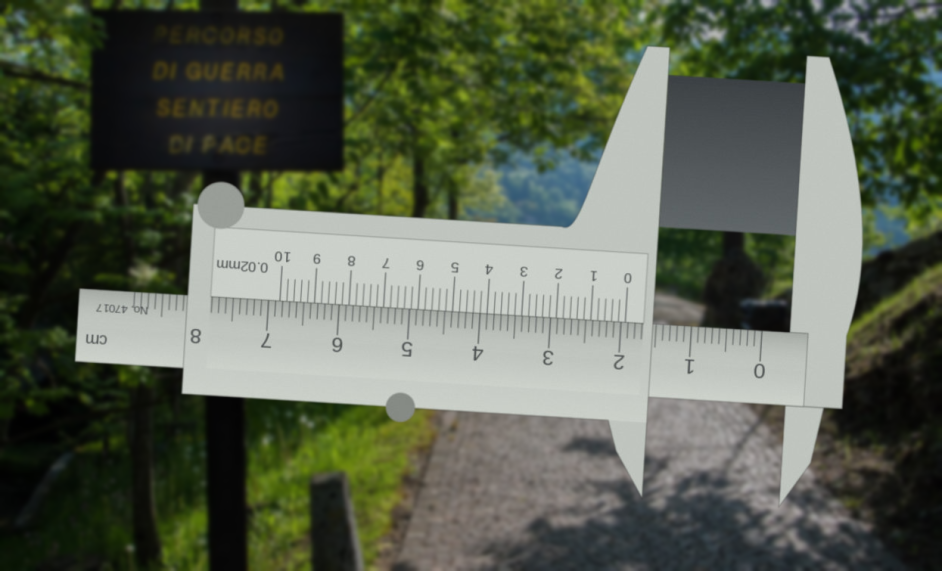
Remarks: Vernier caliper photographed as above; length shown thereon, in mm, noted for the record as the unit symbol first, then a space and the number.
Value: mm 19.4
